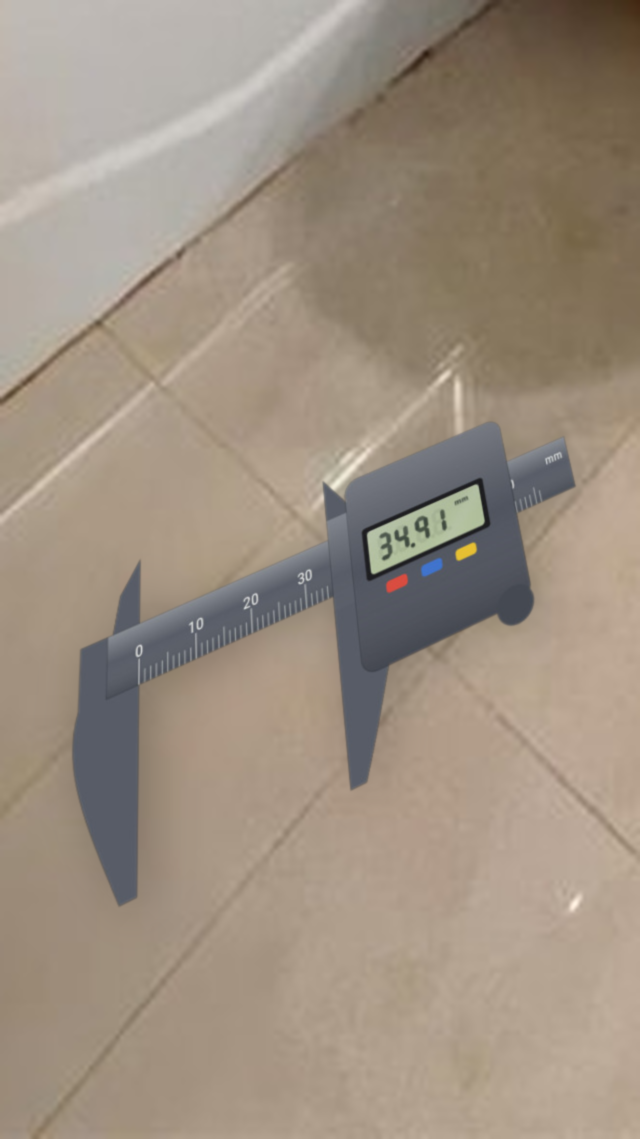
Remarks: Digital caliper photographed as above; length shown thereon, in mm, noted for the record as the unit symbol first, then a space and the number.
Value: mm 34.91
